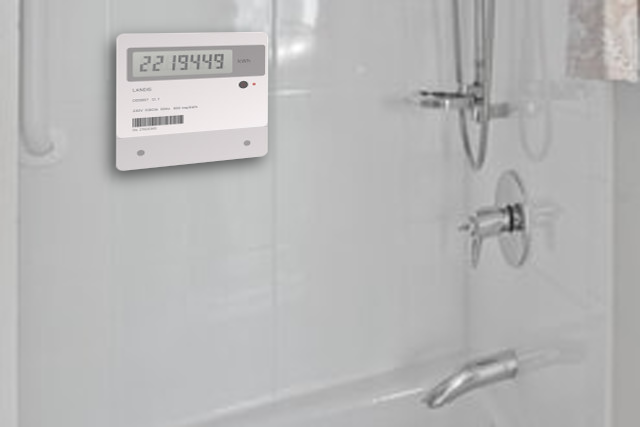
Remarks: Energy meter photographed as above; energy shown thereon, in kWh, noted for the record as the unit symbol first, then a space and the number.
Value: kWh 2219449
